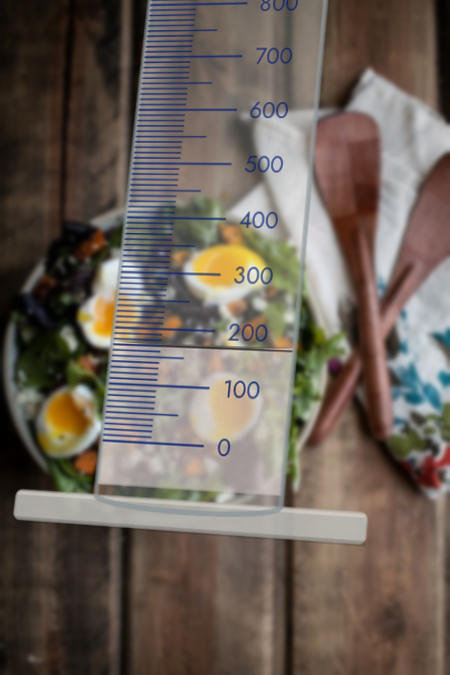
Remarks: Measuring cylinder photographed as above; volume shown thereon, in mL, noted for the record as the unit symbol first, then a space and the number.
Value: mL 170
